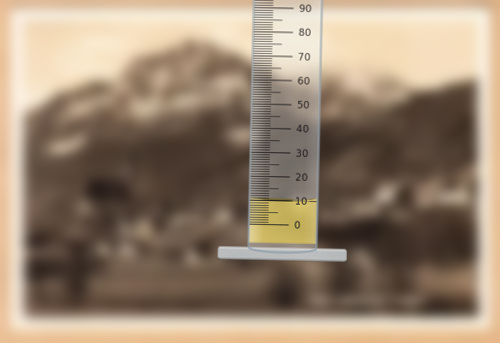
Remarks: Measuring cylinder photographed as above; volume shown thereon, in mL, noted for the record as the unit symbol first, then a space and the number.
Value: mL 10
